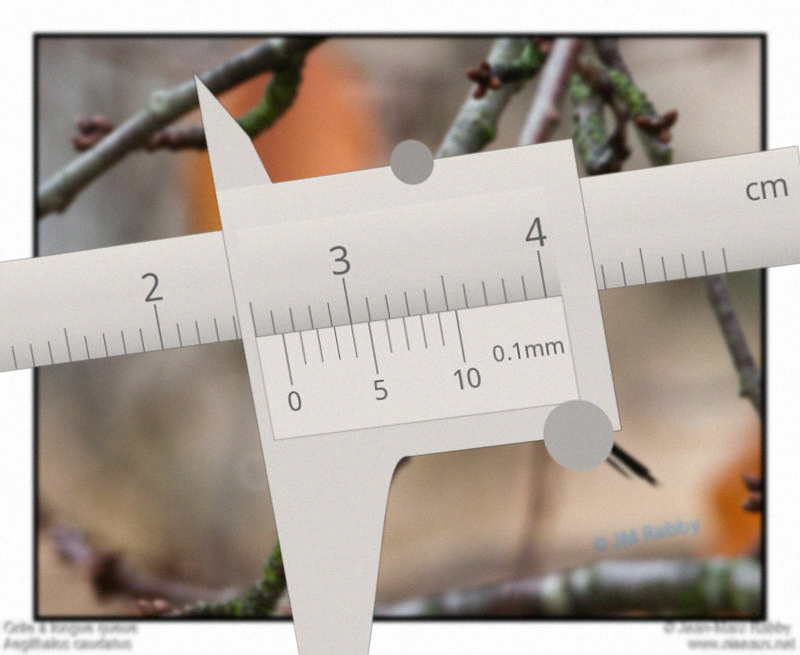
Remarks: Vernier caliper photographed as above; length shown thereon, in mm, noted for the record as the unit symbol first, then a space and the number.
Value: mm 26.4
